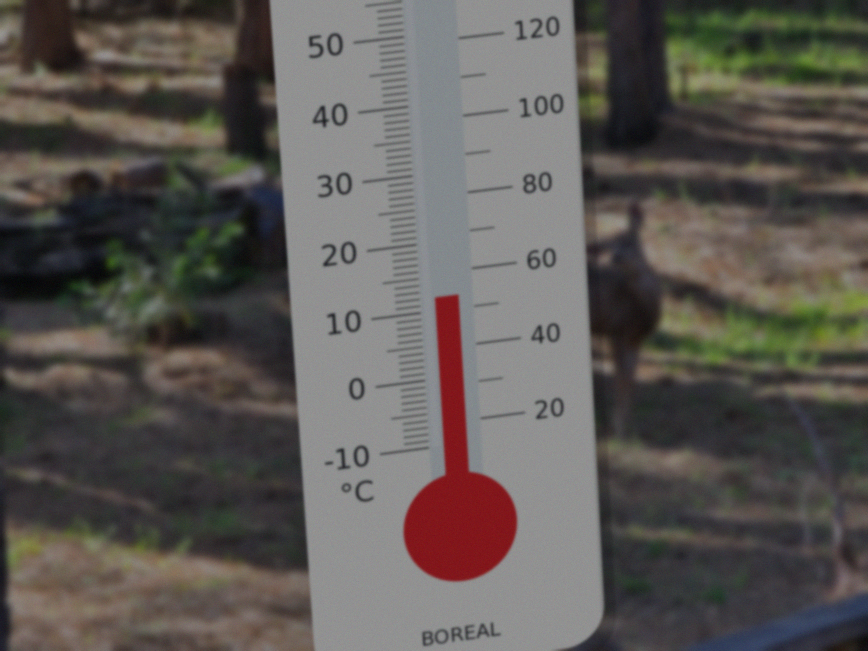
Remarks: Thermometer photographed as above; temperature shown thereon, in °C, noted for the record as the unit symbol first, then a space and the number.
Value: °C 12
